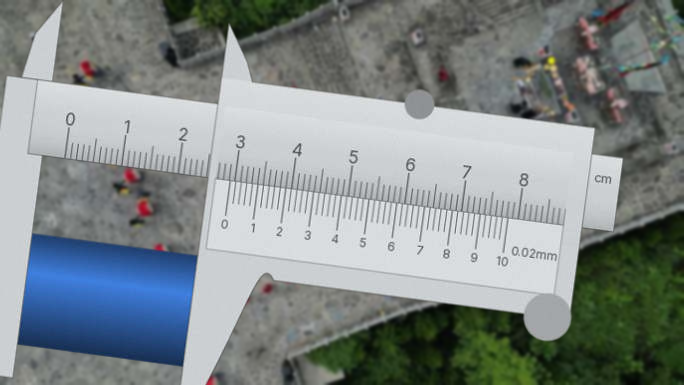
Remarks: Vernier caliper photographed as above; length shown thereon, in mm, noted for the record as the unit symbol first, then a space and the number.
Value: mm 29.2
